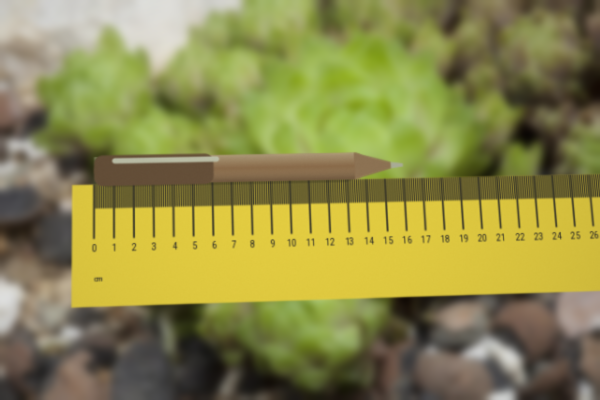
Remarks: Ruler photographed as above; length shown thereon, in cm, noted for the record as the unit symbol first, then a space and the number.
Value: cm 16
